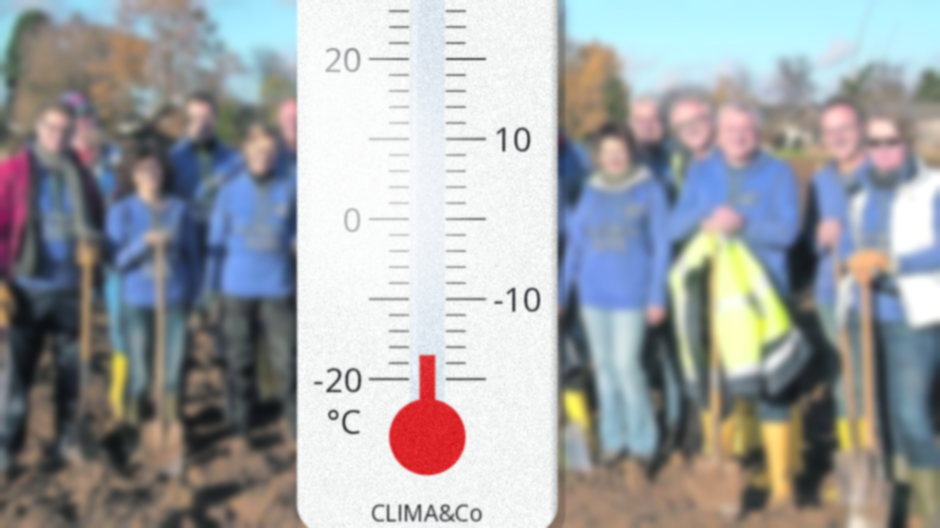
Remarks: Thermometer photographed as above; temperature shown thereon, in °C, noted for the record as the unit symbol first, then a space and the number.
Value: °C -17
